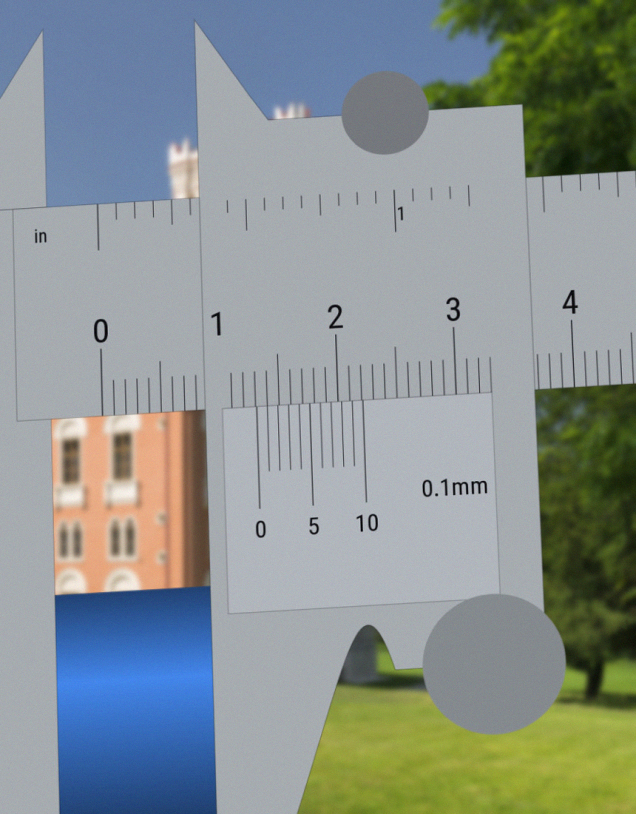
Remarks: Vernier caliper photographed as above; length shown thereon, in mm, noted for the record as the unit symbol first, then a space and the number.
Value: mm 13.1
